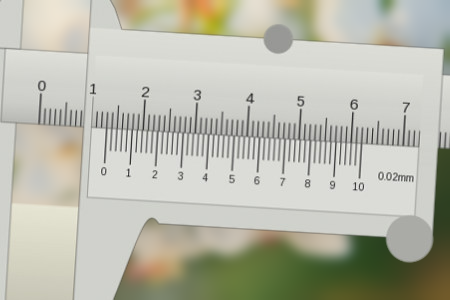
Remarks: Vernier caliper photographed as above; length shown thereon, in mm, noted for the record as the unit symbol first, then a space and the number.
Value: mm 13.0
